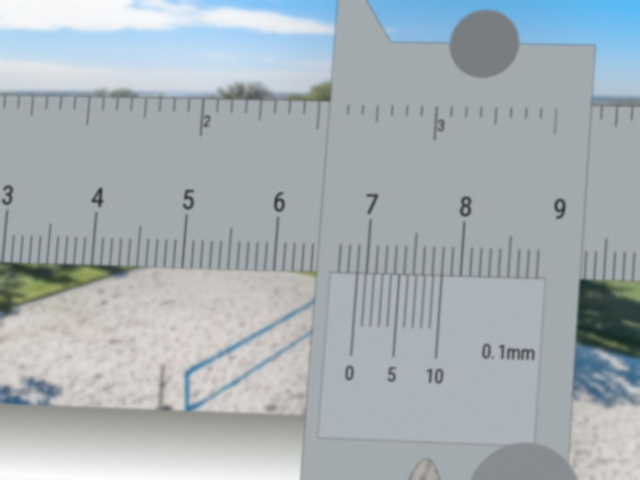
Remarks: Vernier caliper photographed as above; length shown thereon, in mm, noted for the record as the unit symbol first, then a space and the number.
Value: mm 69.0
